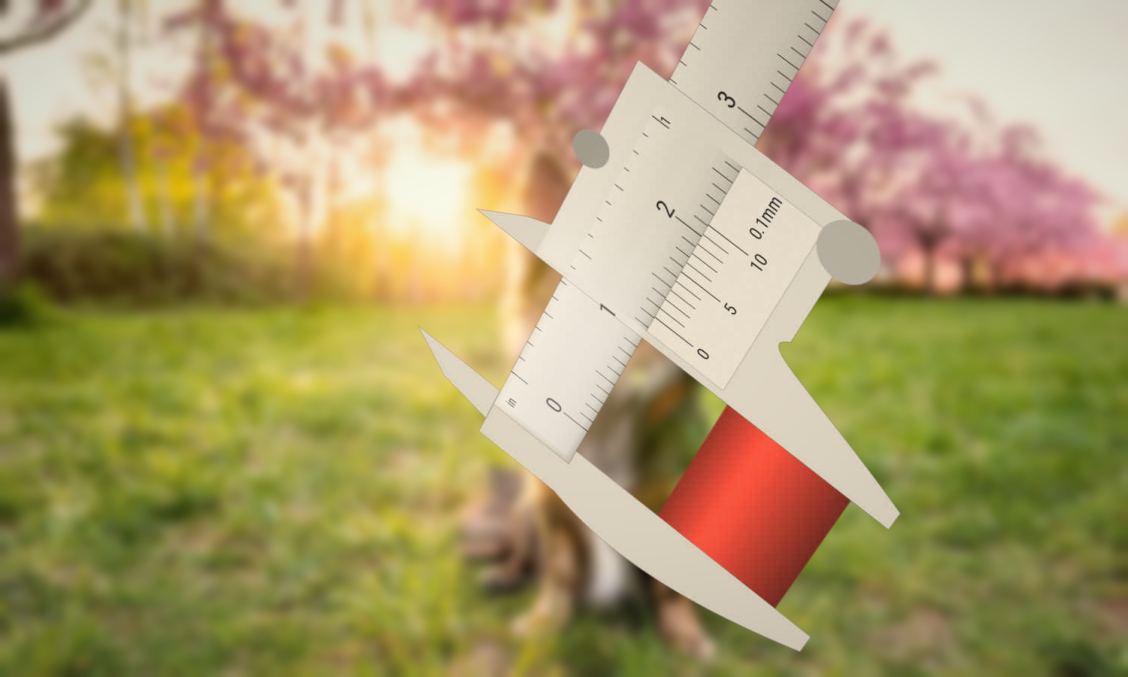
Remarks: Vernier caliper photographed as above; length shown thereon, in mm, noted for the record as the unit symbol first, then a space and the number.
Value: mm 12.1
